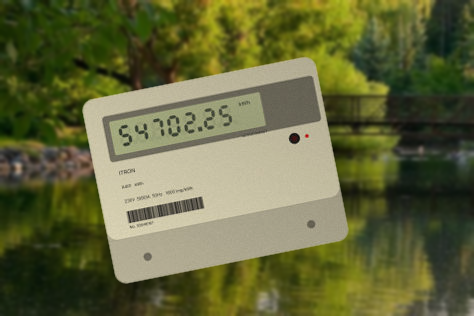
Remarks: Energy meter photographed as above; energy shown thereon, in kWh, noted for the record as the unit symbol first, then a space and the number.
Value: kWh 54702.25
